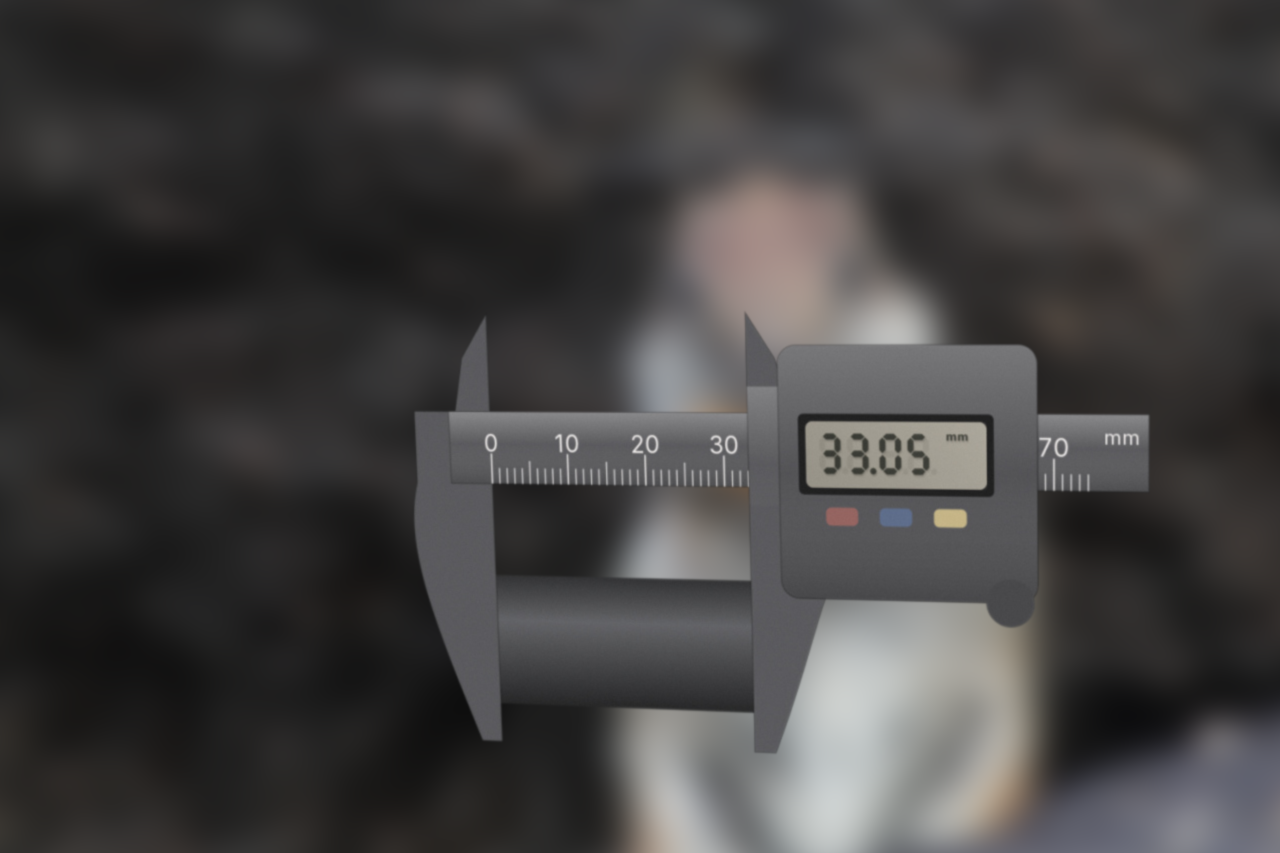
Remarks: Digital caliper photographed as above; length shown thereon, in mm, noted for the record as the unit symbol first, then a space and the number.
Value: mm 33.05
